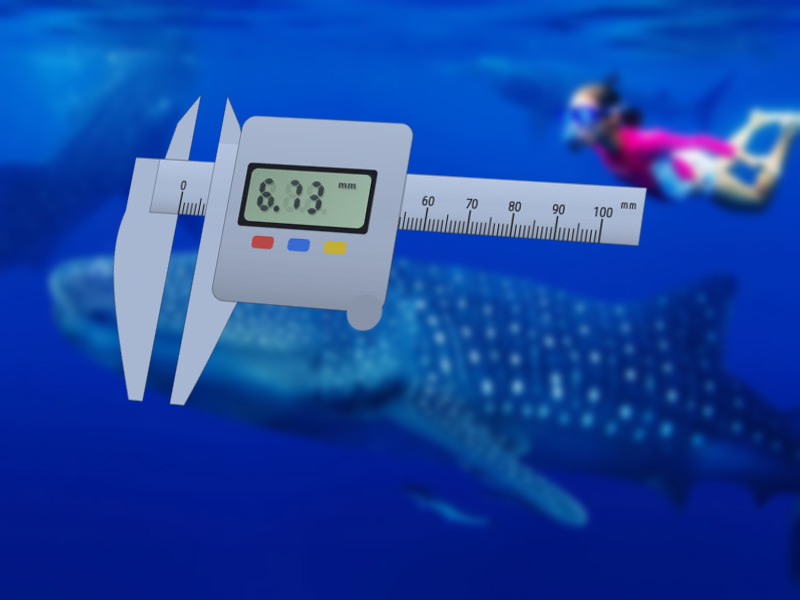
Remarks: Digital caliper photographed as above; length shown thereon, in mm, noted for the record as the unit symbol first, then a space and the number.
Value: mm 6.73
